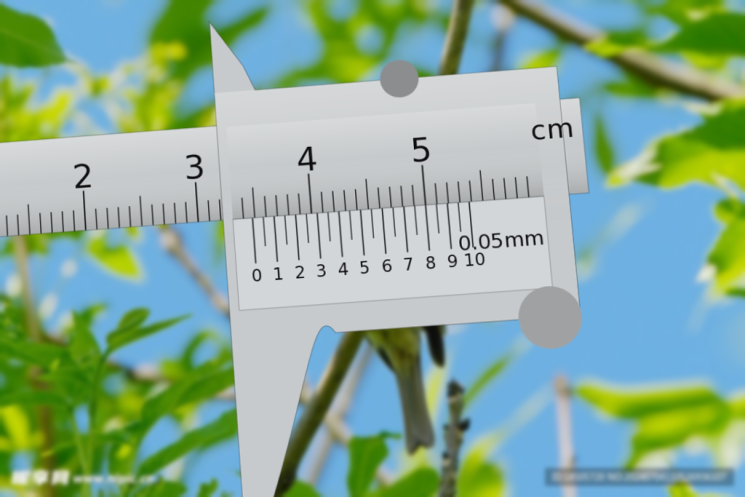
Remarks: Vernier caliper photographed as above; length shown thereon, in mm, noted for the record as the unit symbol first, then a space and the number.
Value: mm 34.8
